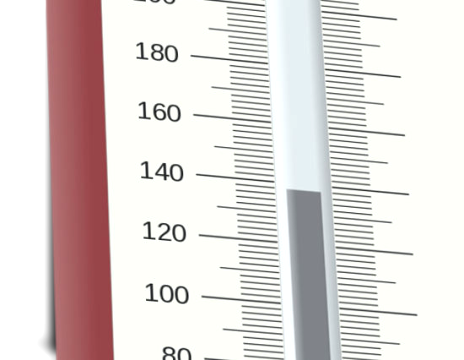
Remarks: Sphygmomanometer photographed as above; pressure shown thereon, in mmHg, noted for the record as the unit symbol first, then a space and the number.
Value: mmHg 138
